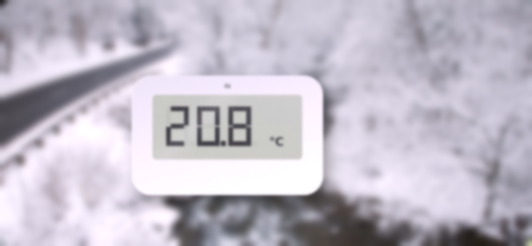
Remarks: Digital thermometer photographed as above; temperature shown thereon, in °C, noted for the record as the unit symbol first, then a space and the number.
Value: °C 20.8
